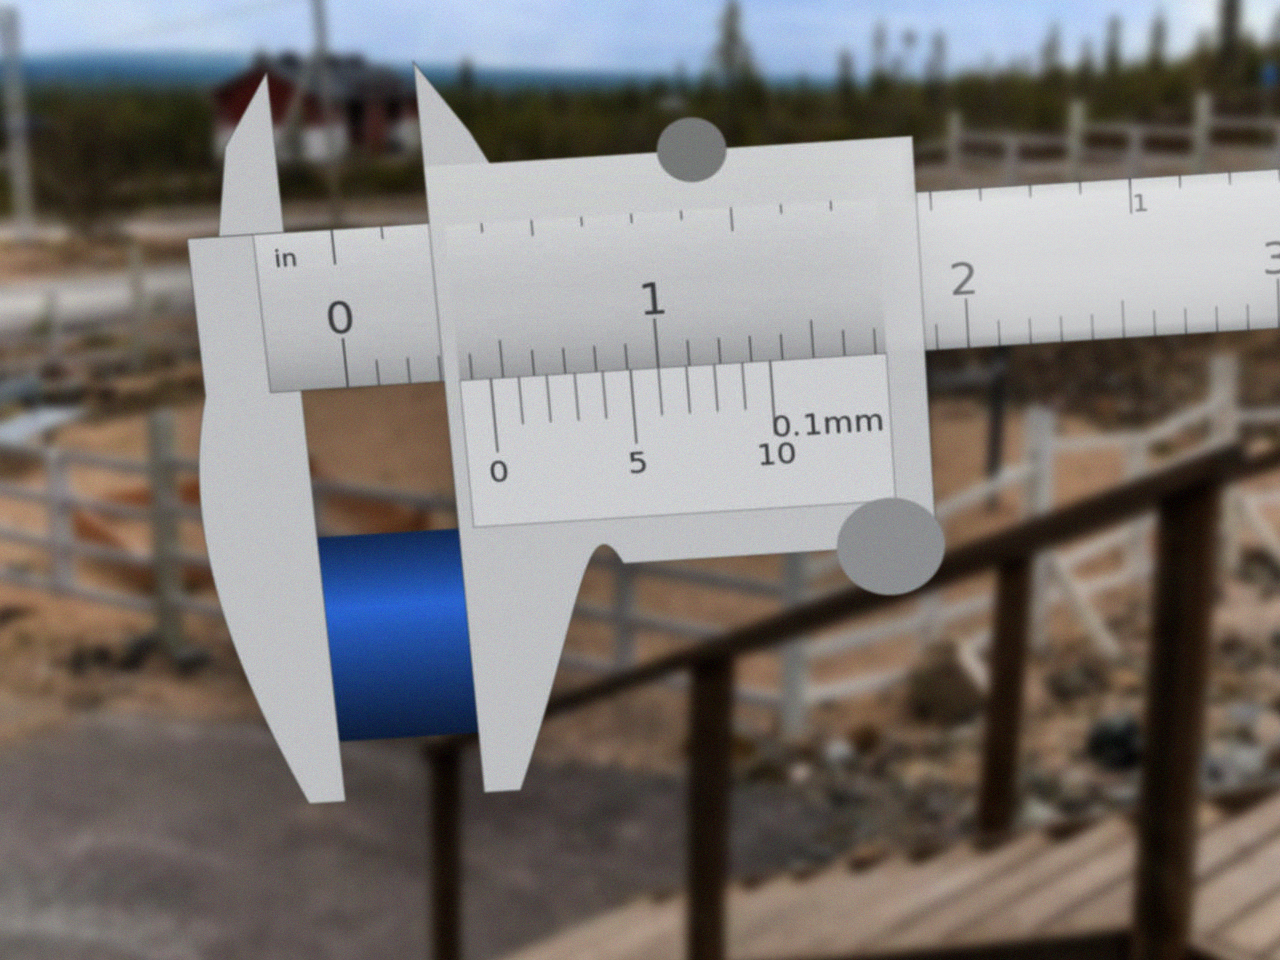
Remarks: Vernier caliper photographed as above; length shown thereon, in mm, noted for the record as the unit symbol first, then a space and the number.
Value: mm 4.6
